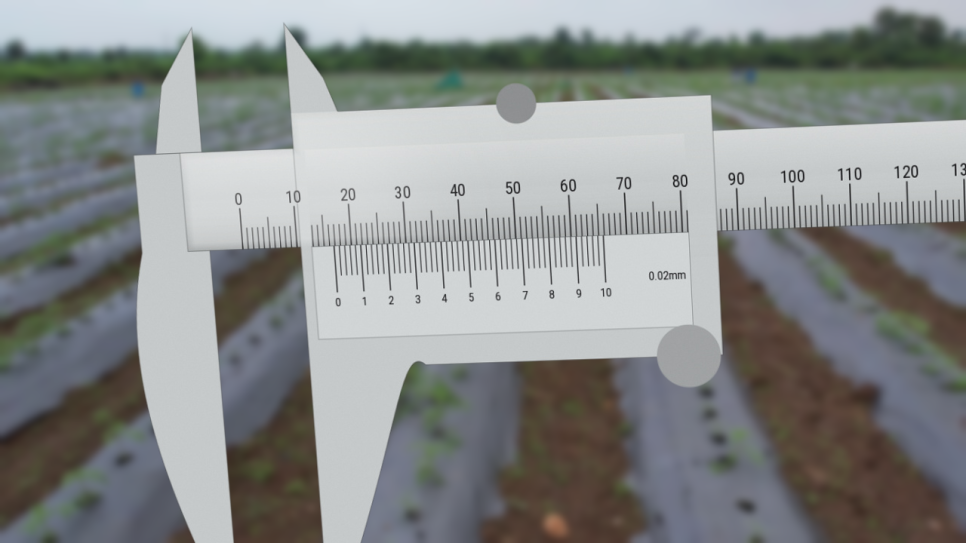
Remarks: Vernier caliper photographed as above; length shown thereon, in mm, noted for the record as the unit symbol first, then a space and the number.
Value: mm 16.8
